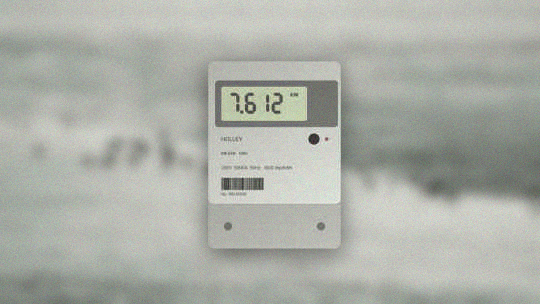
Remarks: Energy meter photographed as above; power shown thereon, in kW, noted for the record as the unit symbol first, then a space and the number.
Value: kW 7.612
